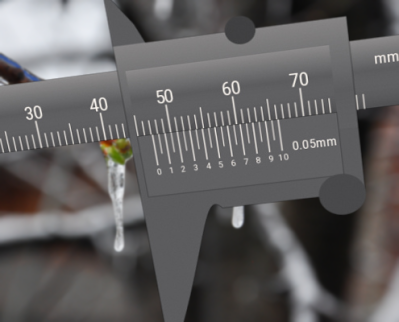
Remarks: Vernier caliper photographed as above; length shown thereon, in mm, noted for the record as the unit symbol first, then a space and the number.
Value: mm 47.2
